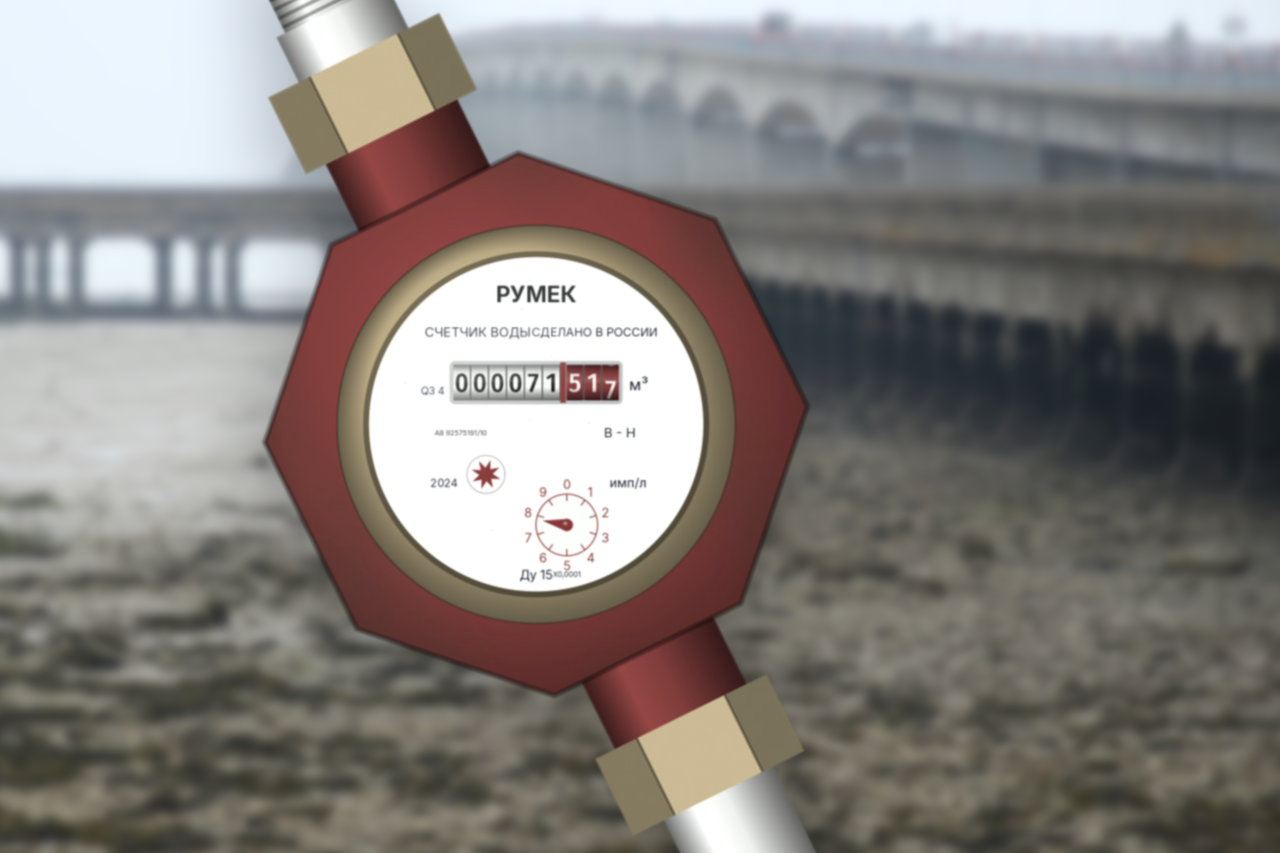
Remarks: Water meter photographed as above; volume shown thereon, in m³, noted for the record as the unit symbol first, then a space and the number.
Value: m³ 71.5167
